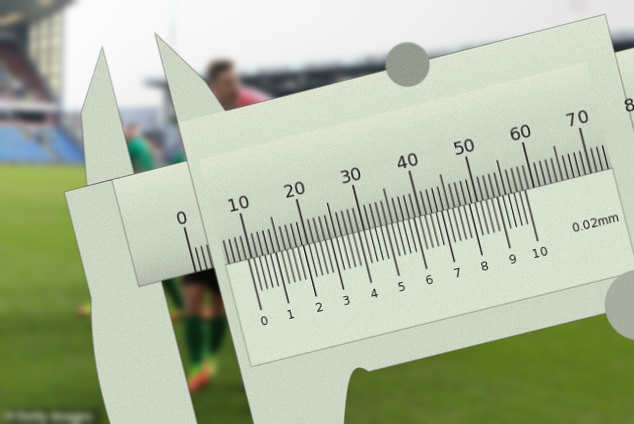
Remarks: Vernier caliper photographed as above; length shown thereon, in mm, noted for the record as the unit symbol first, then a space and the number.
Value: mm 9.4
